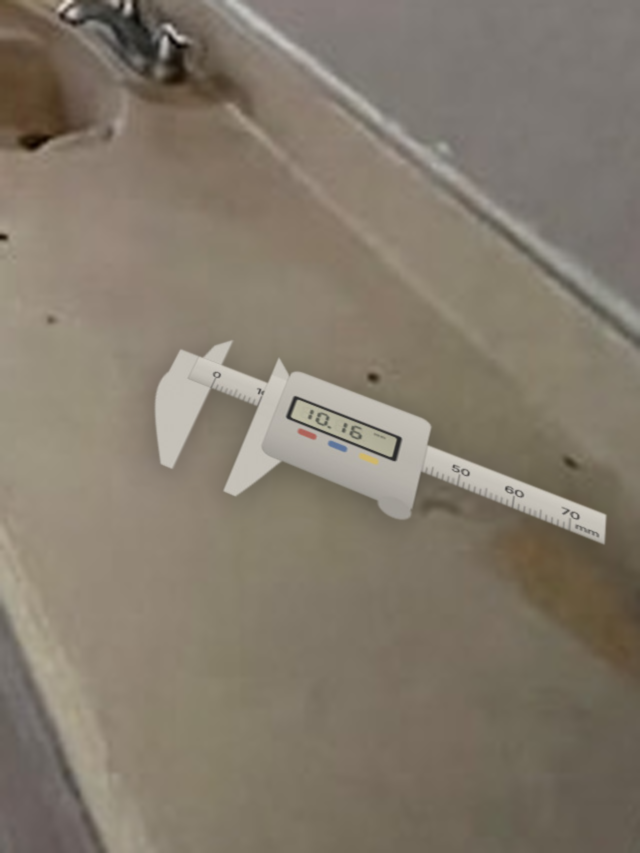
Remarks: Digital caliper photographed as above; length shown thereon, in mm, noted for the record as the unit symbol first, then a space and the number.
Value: mm 10.16
